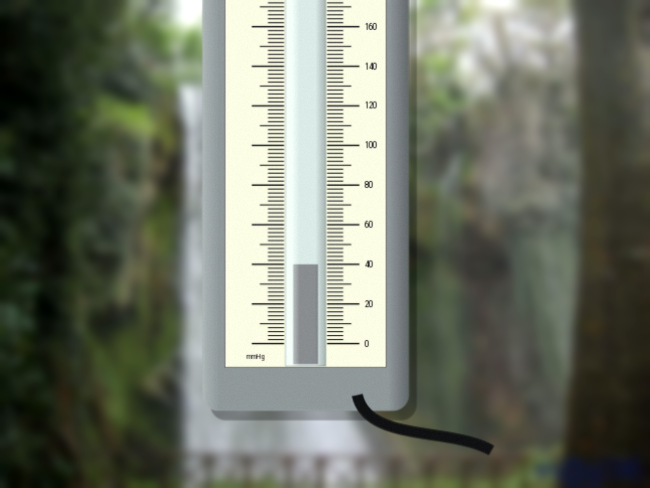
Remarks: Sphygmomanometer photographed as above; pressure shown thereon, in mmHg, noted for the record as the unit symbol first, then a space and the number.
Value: mmHg 40
